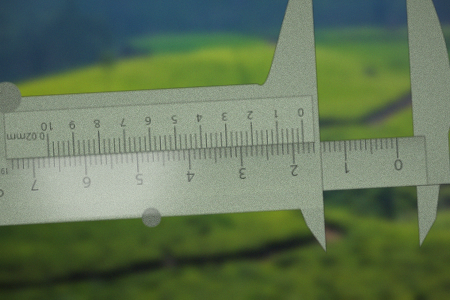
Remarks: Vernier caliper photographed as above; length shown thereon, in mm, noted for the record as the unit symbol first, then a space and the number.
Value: mm 18.0
